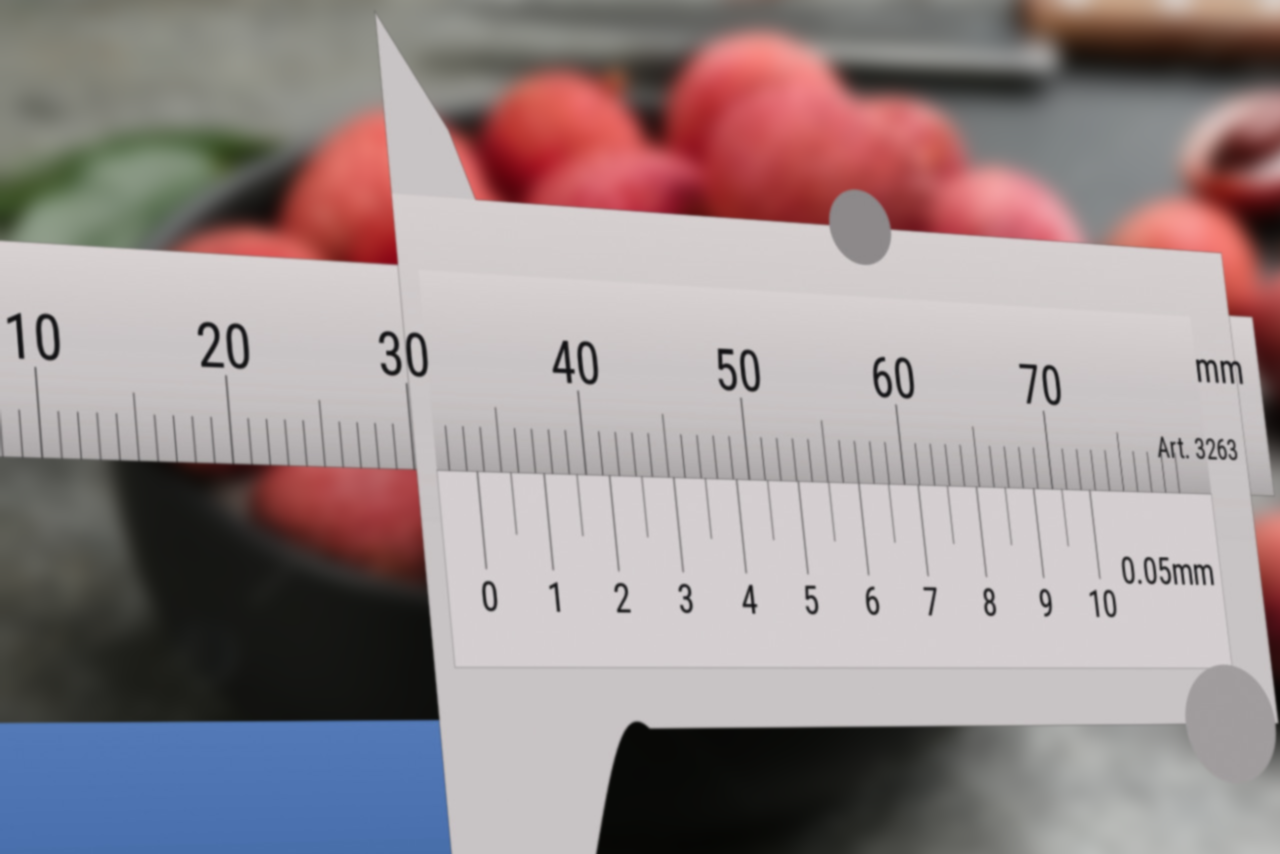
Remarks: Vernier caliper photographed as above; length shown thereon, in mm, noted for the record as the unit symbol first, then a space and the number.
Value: mm 33.6
